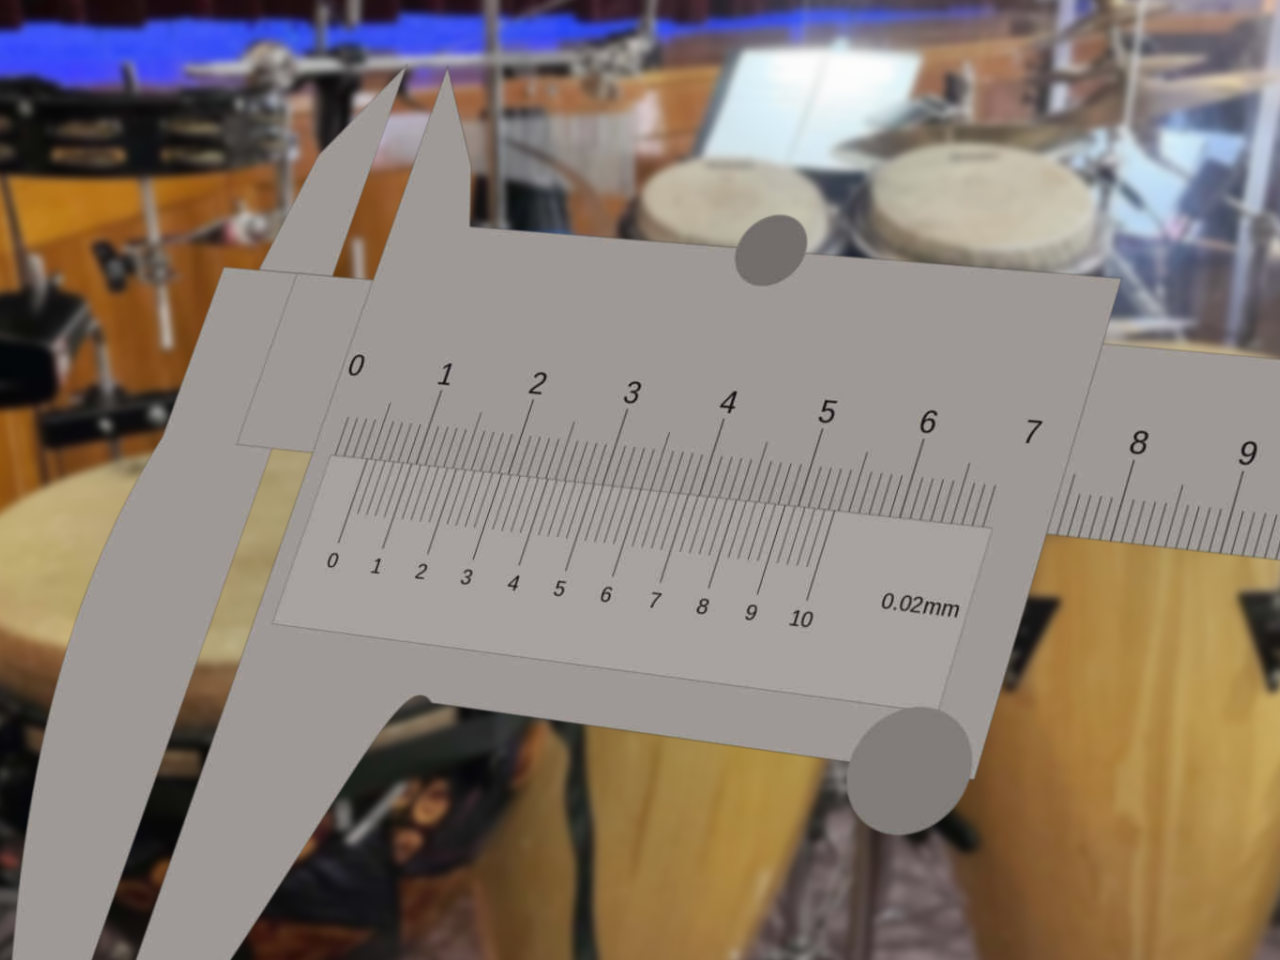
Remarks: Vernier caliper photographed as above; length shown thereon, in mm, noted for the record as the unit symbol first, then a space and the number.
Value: mm 4.6
